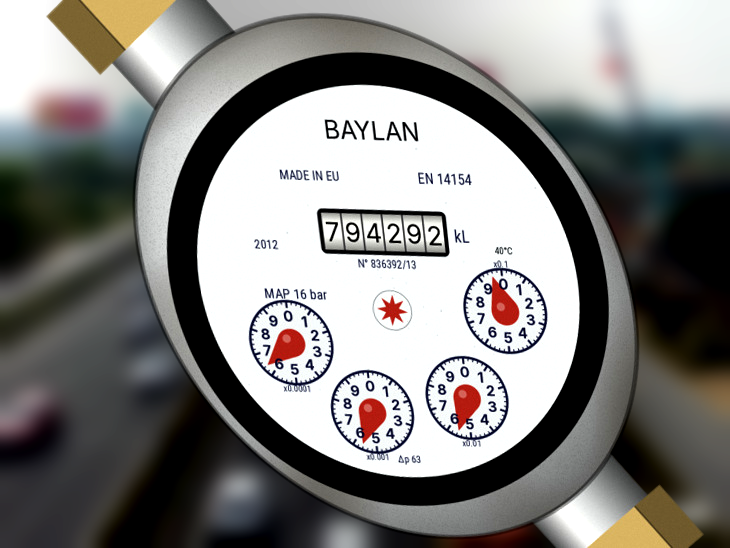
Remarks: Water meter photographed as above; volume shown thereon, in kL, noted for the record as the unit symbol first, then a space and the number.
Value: kL 794291.9556
